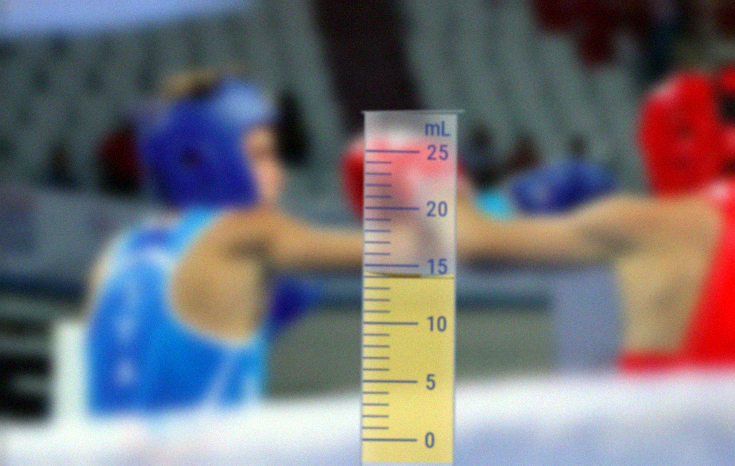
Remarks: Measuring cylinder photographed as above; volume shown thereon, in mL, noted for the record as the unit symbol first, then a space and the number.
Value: mL 14
